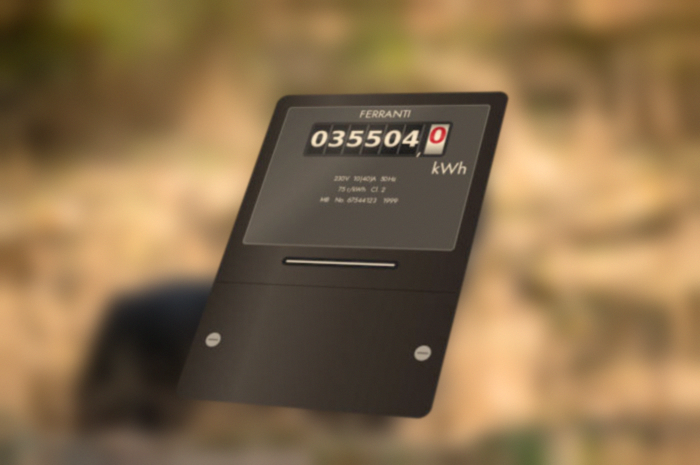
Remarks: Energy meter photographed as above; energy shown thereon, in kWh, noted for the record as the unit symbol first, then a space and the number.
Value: kWh 35504.0
